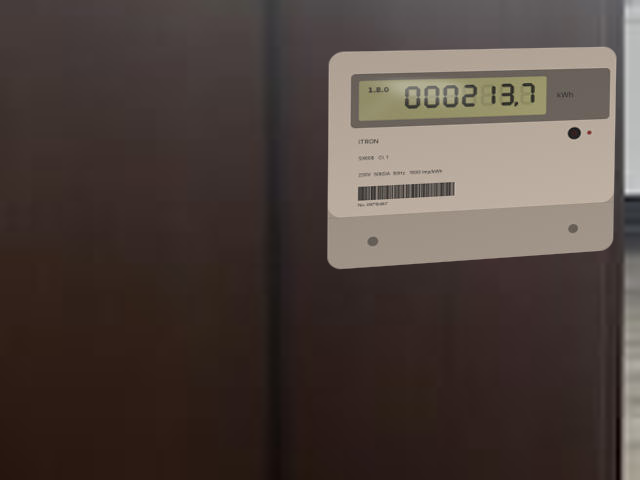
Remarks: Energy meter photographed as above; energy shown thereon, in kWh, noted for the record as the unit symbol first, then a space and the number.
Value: kWh 213.7
